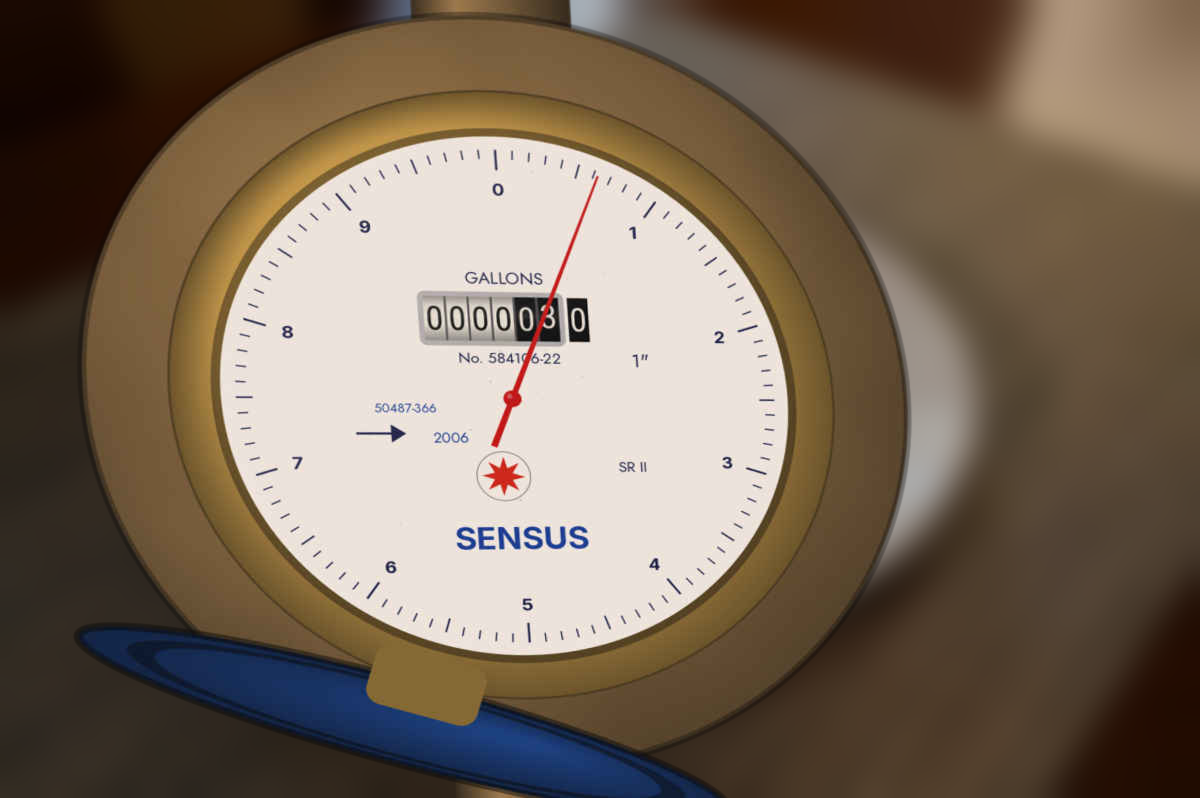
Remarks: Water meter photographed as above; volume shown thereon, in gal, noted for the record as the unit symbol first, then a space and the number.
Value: gal 30.6
